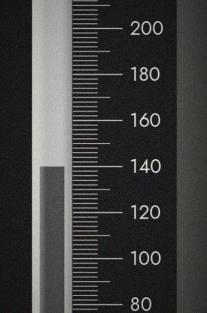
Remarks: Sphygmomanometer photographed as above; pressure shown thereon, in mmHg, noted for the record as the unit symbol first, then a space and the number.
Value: mmHg 140
